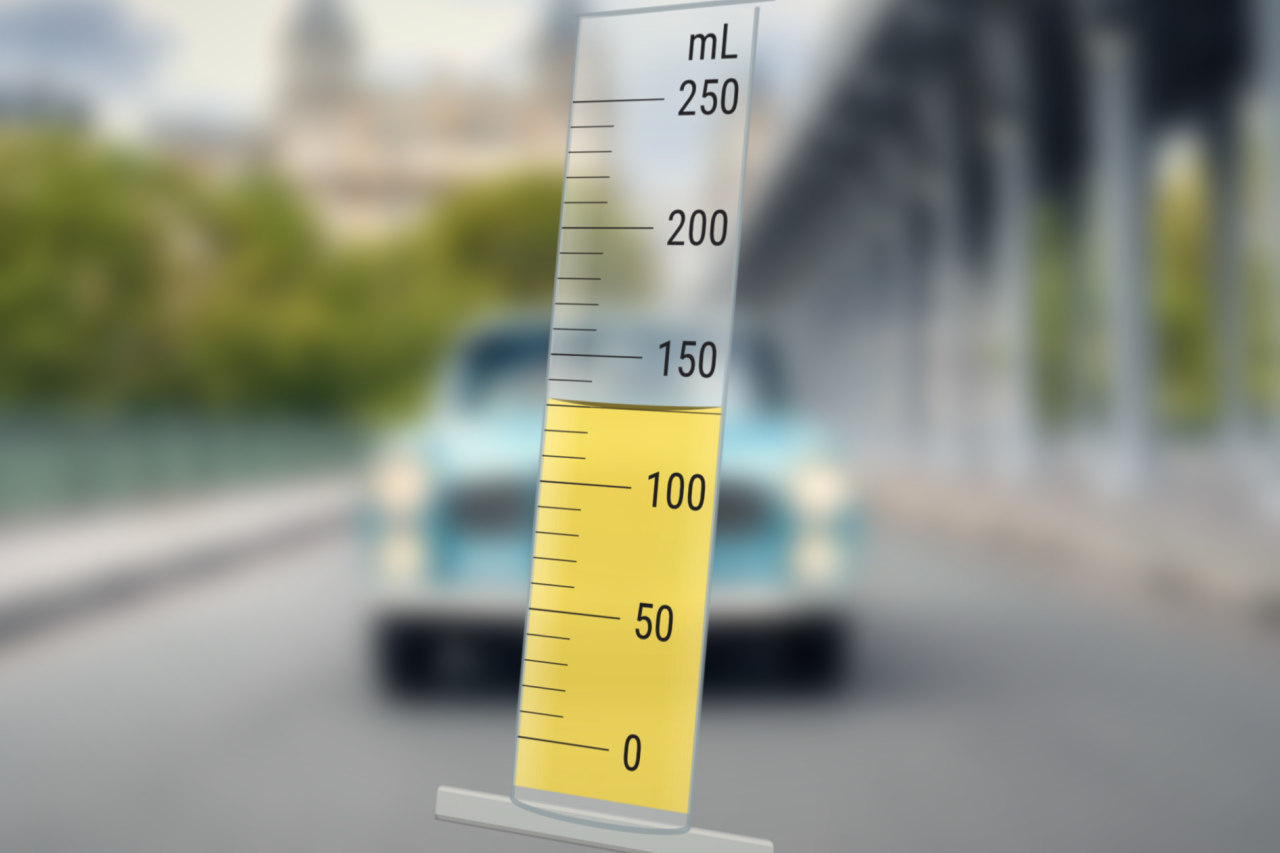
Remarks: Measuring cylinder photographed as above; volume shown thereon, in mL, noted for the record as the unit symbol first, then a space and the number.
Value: mL 130
